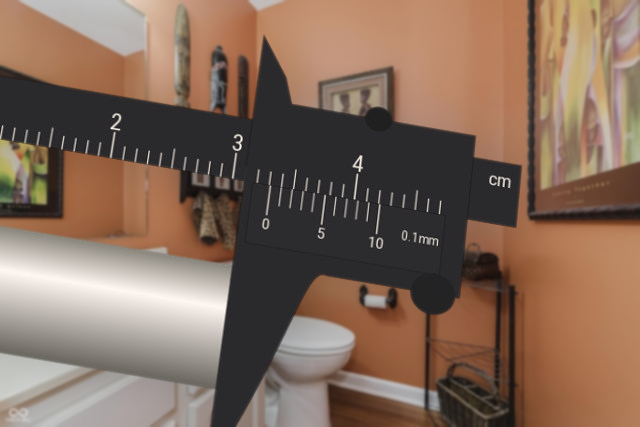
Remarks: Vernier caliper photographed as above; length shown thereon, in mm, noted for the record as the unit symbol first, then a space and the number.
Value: mm 33.1
